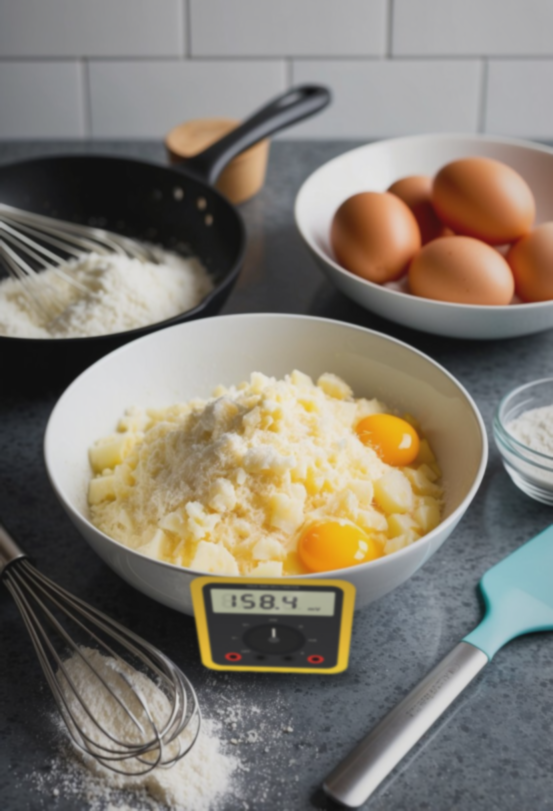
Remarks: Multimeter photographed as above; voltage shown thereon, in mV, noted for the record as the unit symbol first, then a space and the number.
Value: mV 158.4
